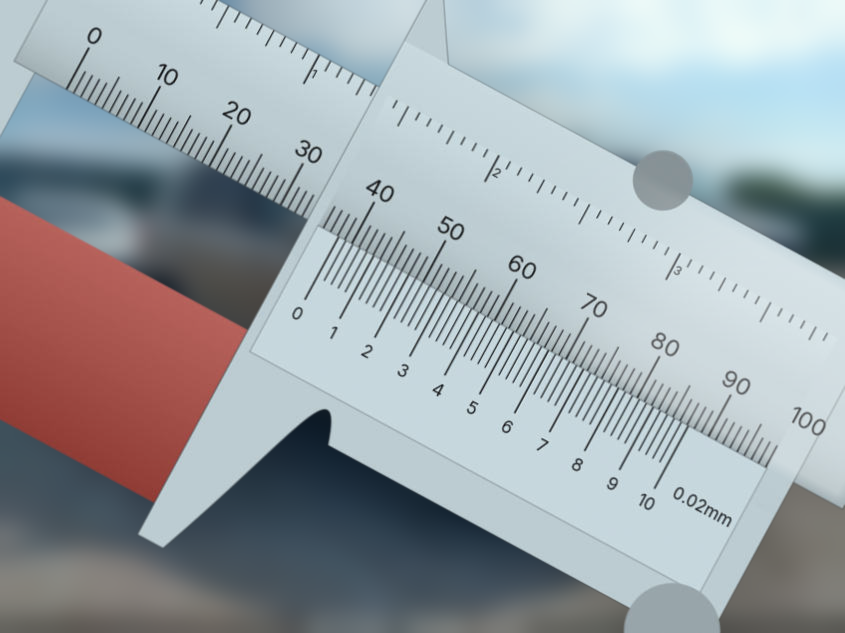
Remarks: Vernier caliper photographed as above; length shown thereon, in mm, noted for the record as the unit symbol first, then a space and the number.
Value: mm 38.2
